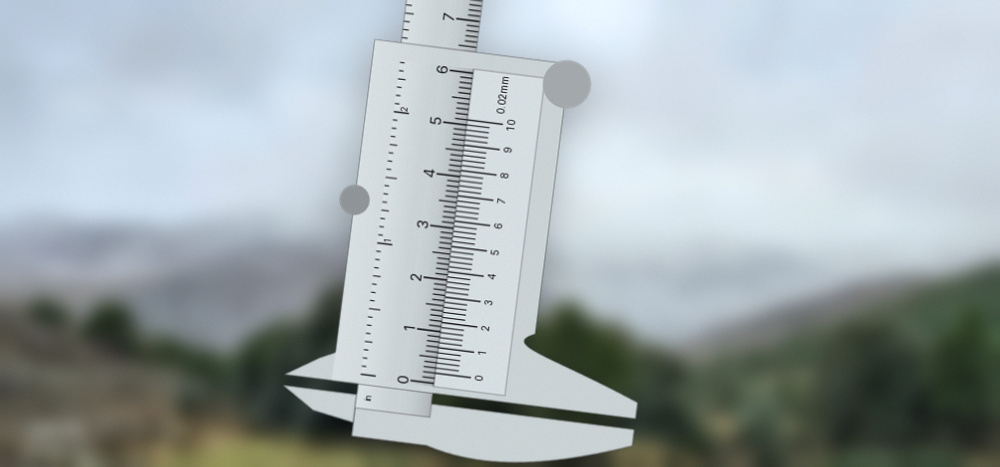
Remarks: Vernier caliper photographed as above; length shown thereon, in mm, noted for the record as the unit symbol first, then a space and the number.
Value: mm 2.0
